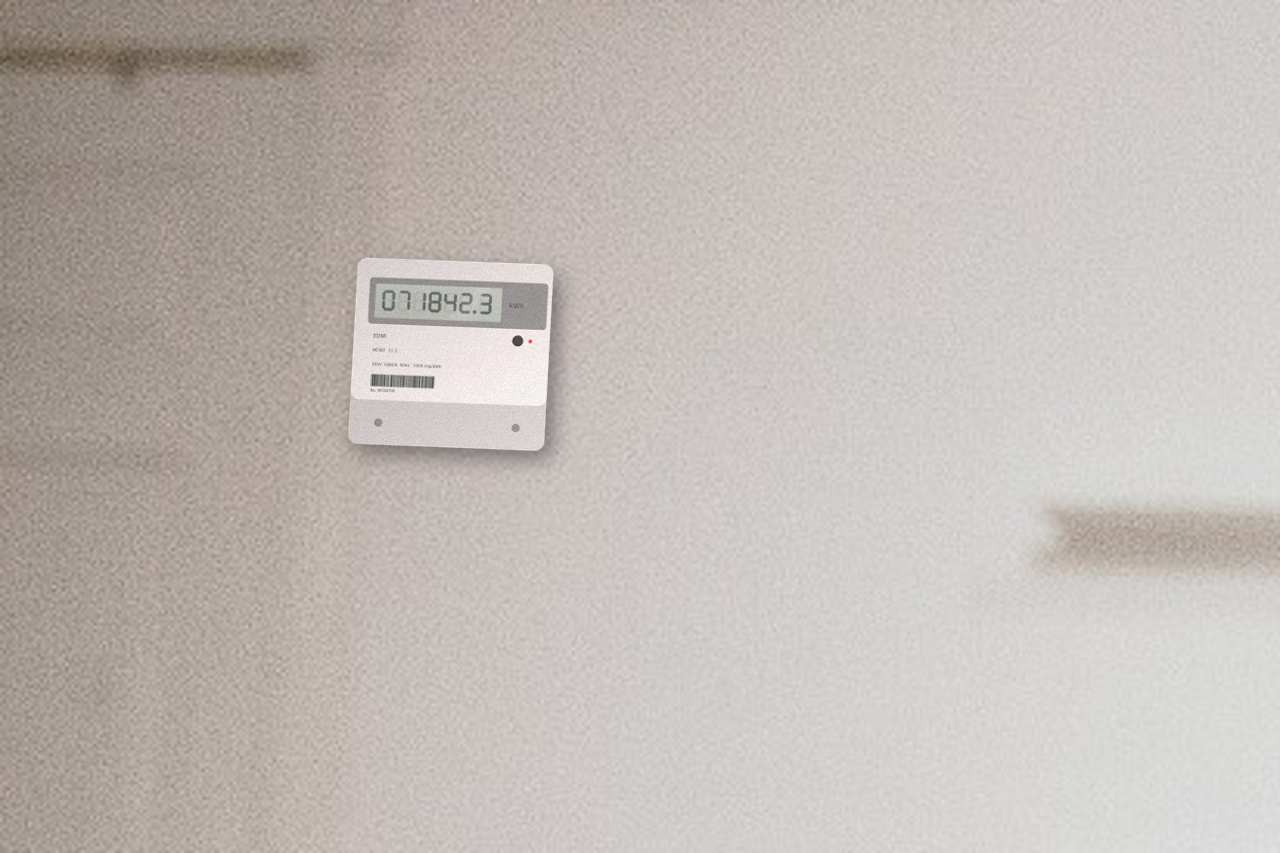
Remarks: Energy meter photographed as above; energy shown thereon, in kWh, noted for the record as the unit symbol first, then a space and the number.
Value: kWh 71842.3
